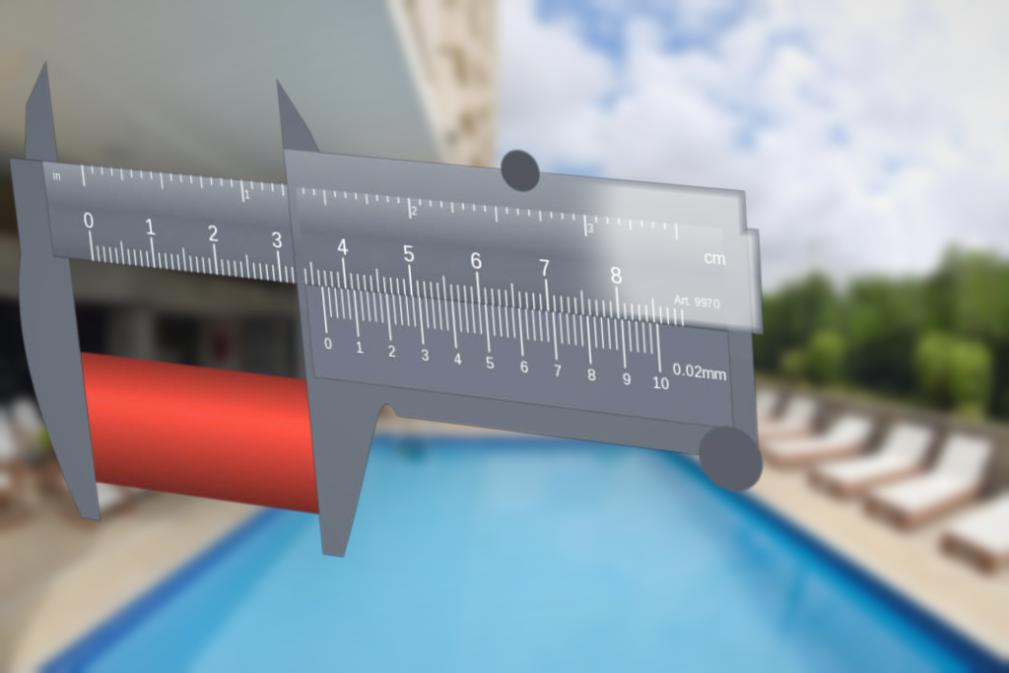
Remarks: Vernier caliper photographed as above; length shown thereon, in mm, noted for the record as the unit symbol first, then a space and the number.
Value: mm 36.4
